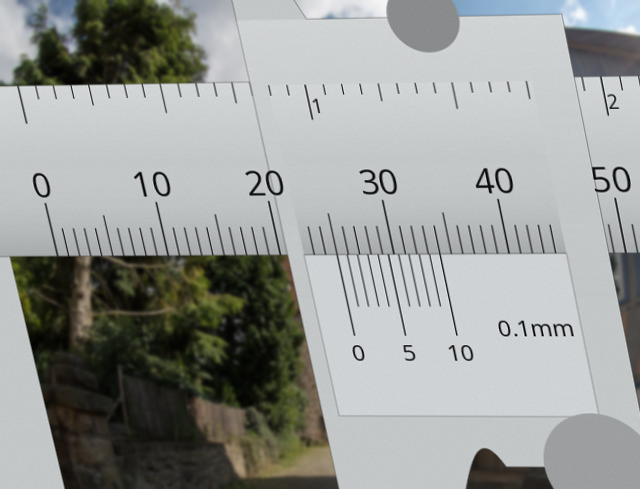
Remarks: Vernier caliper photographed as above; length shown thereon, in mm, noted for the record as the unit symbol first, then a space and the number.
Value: mm 25.0
